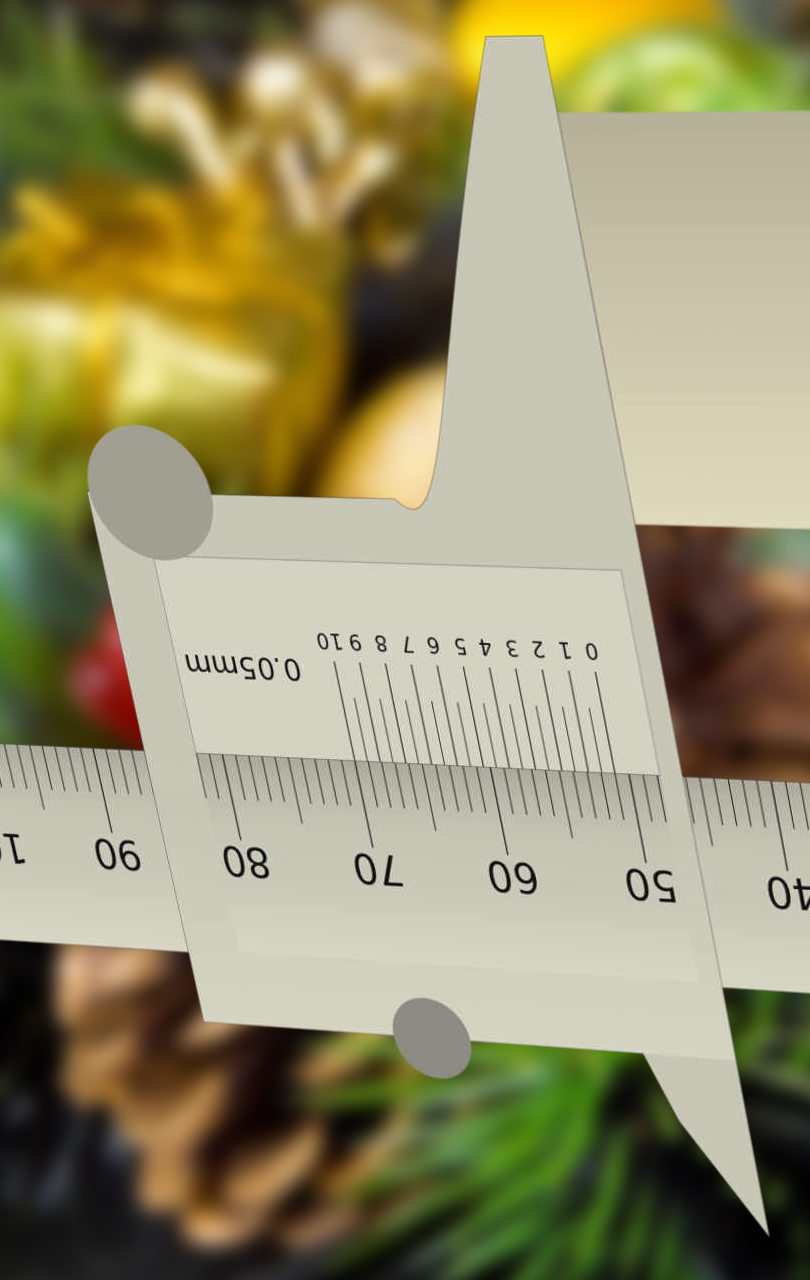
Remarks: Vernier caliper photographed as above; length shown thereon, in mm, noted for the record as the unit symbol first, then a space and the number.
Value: mm 51.0
